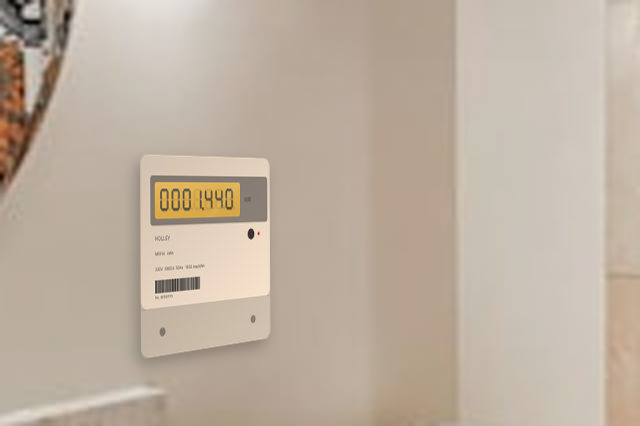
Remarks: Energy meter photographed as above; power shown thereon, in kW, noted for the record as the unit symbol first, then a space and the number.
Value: kW 1.440
